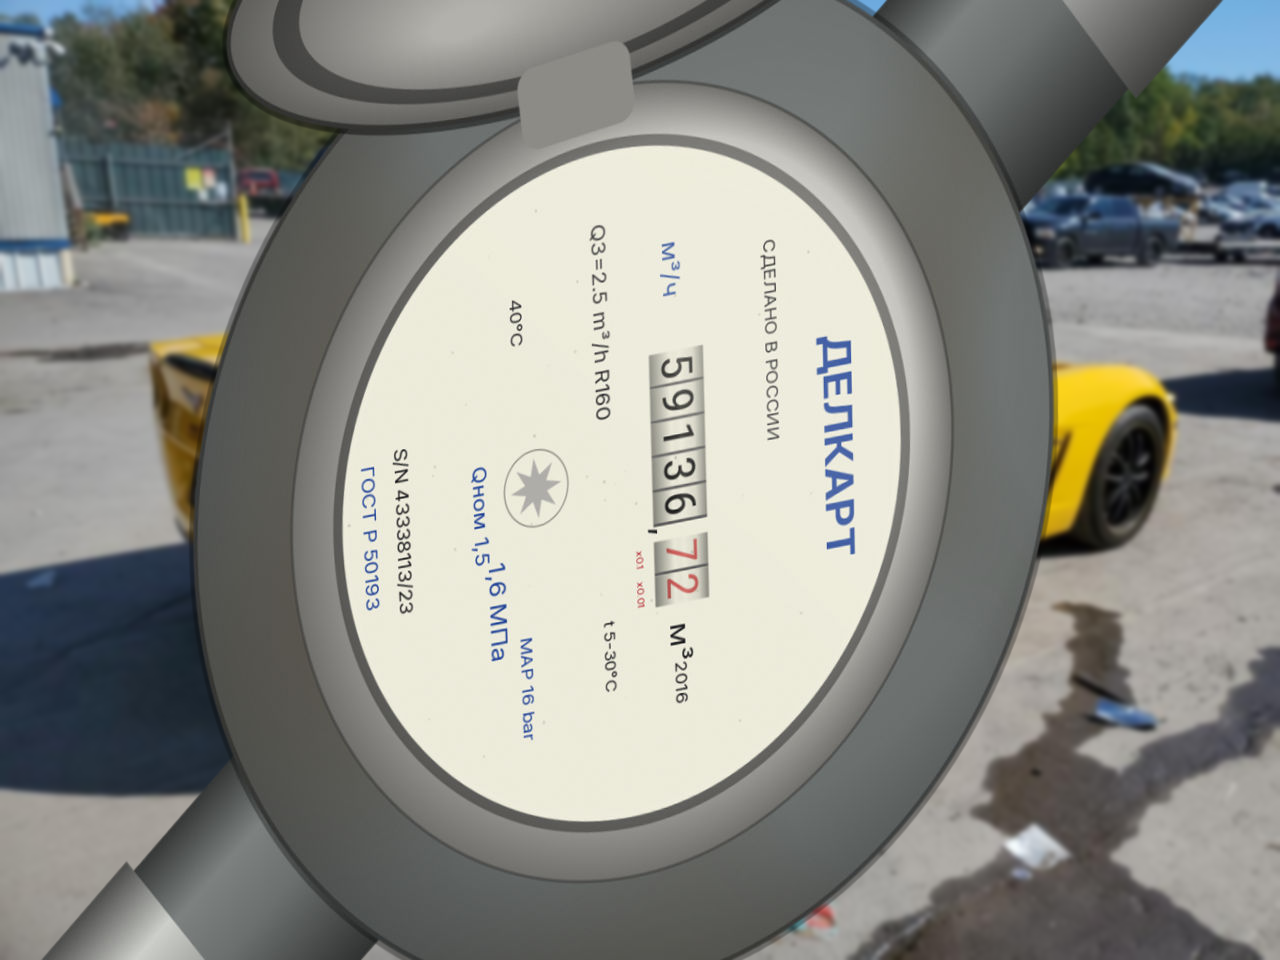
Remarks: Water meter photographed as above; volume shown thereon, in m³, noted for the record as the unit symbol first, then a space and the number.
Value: m³ 59136.72
